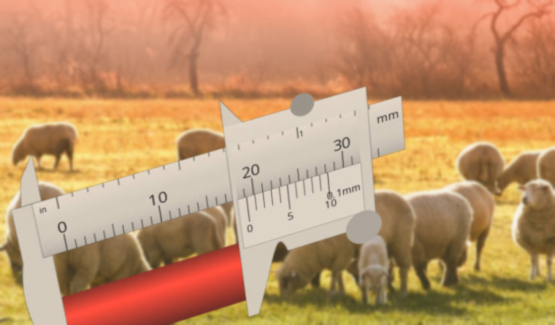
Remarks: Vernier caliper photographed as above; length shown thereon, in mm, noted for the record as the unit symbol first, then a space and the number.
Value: mm 19.2
